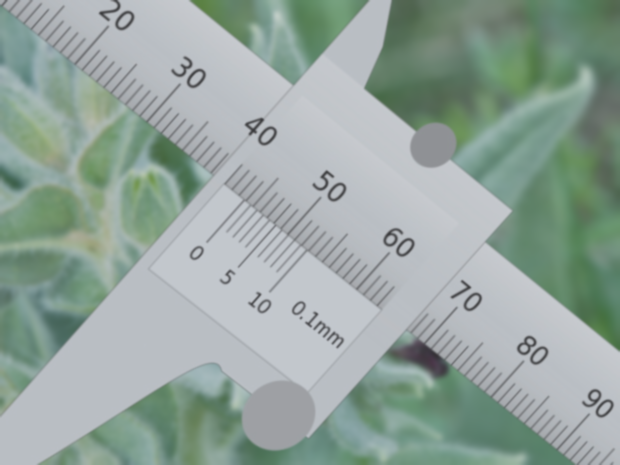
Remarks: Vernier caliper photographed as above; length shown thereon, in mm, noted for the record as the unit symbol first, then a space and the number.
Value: mm 43.8
